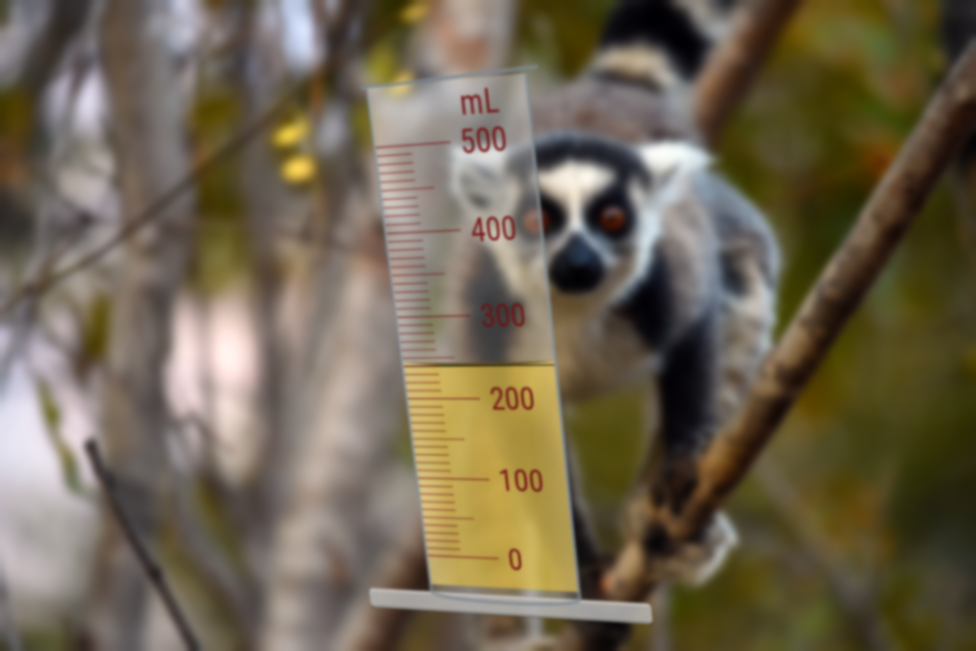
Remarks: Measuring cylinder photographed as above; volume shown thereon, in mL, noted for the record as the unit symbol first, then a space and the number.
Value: mL 240
